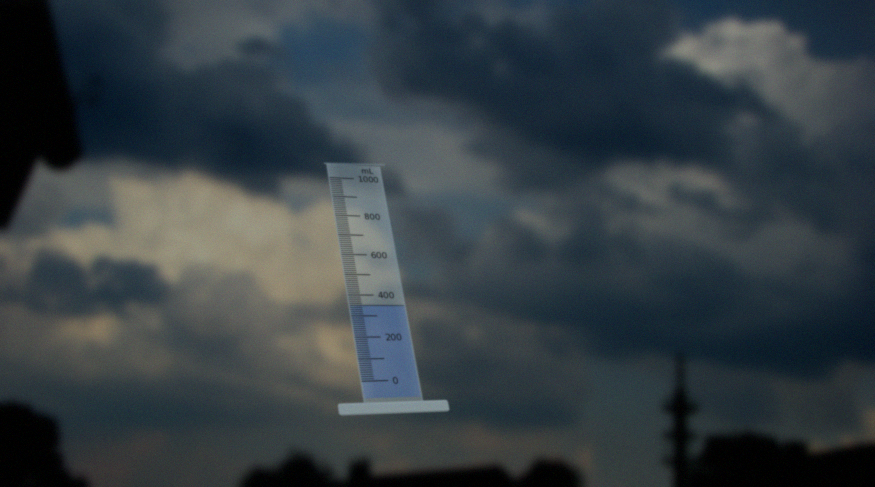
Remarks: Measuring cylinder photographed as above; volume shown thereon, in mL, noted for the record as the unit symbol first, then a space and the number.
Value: mL 350
